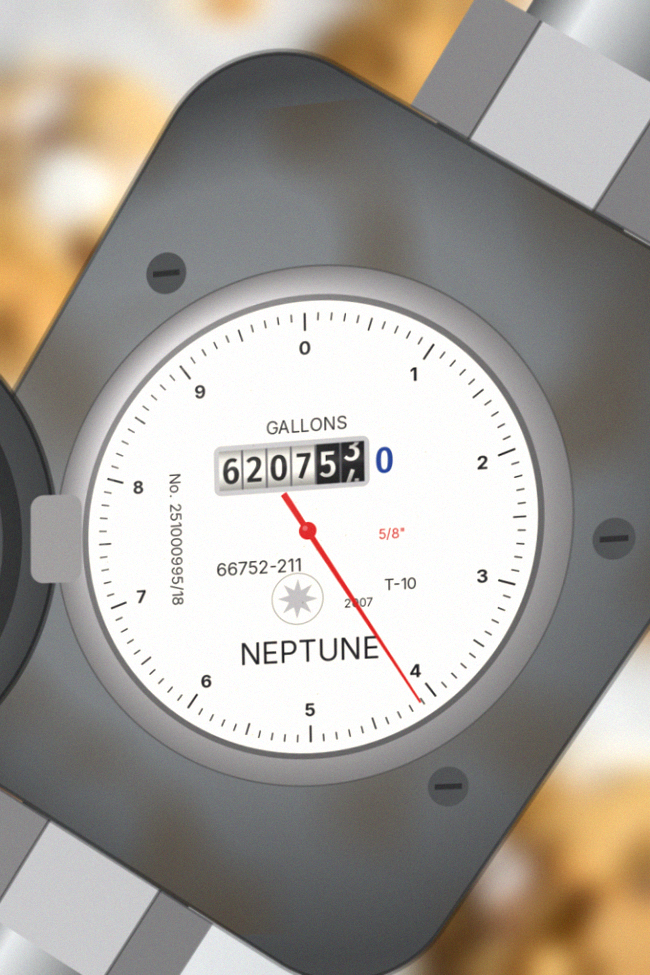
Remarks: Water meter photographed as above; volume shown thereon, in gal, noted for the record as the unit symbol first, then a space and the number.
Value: gal 6207534.1
